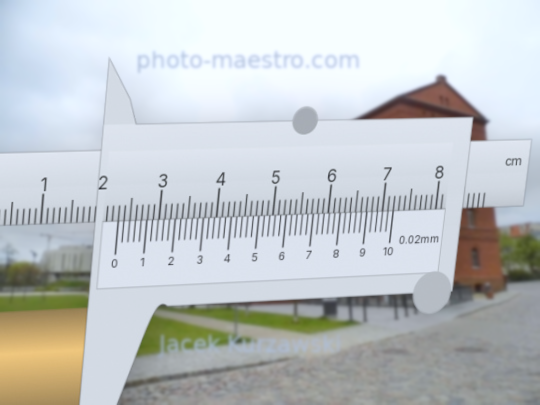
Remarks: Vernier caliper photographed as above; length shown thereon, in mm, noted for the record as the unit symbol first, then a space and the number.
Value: mm 23.0
